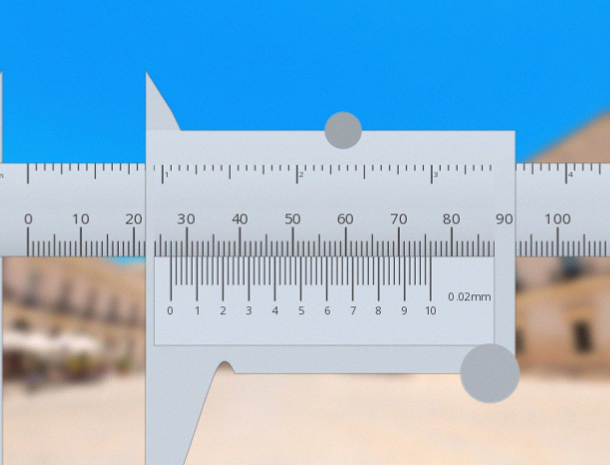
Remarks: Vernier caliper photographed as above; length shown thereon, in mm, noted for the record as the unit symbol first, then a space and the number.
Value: mm 27.0
